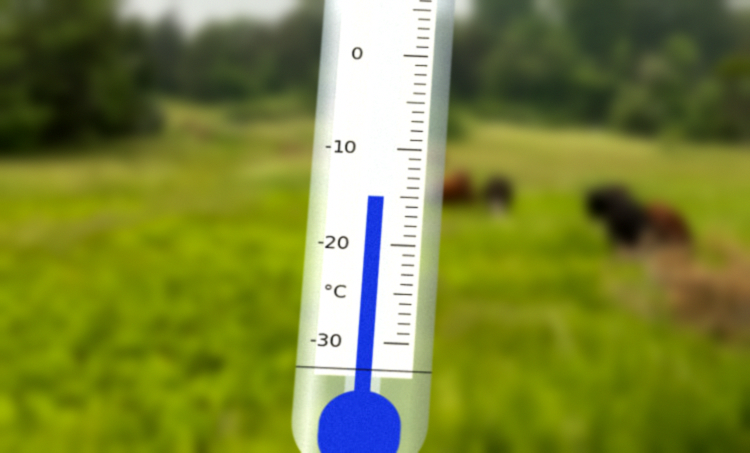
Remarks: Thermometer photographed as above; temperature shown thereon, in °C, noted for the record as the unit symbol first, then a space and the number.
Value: °C -15
